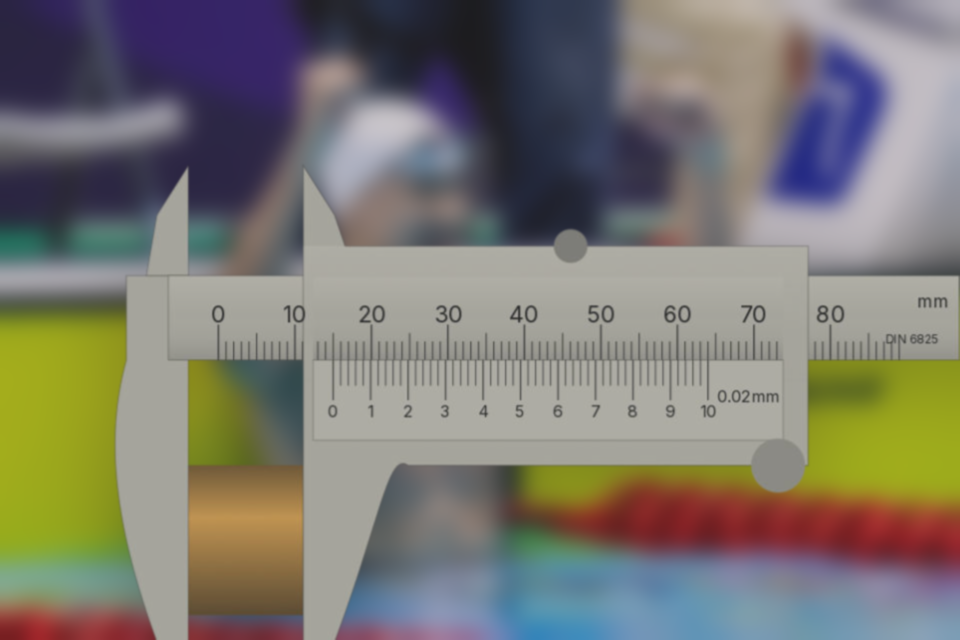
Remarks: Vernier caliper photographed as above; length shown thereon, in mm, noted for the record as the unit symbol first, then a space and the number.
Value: mm 15.0
